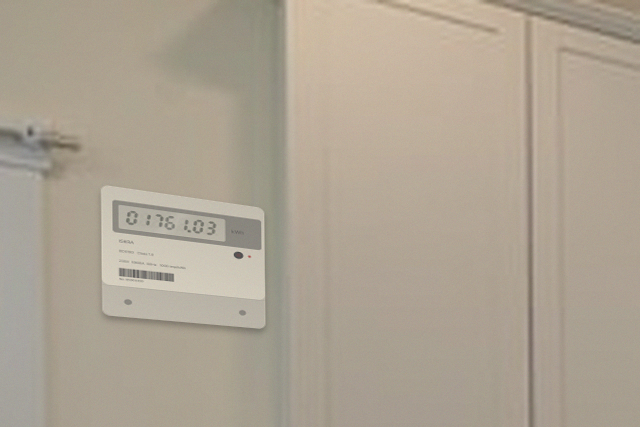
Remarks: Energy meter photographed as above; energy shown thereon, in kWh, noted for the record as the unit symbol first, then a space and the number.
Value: kWh 1761.03
